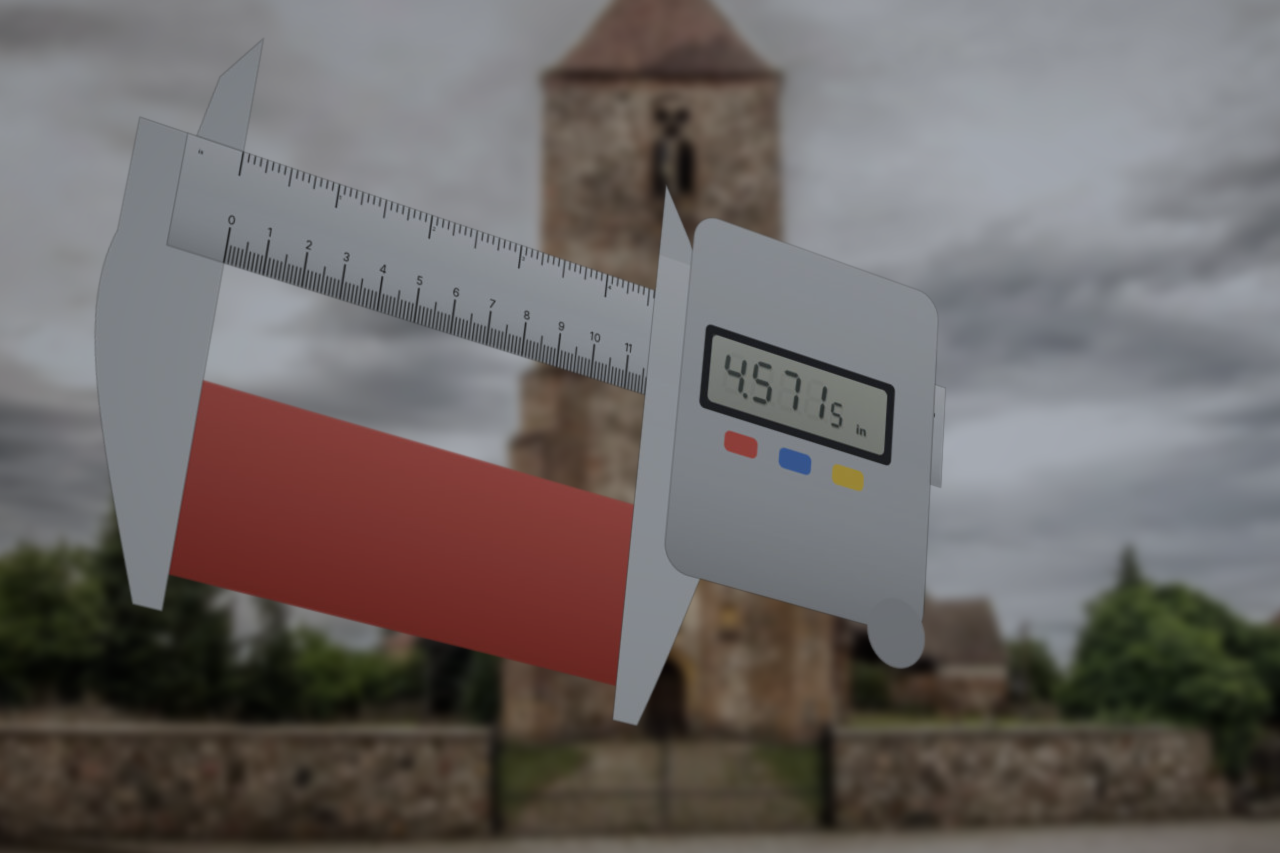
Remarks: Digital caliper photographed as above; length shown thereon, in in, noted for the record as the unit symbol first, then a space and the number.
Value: in 4.5715
